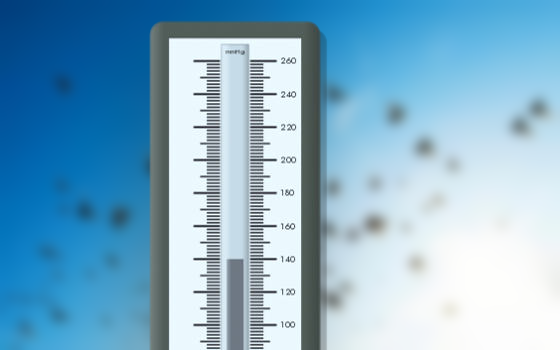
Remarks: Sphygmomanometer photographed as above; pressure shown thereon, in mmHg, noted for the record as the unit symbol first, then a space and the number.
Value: mmHg 140
